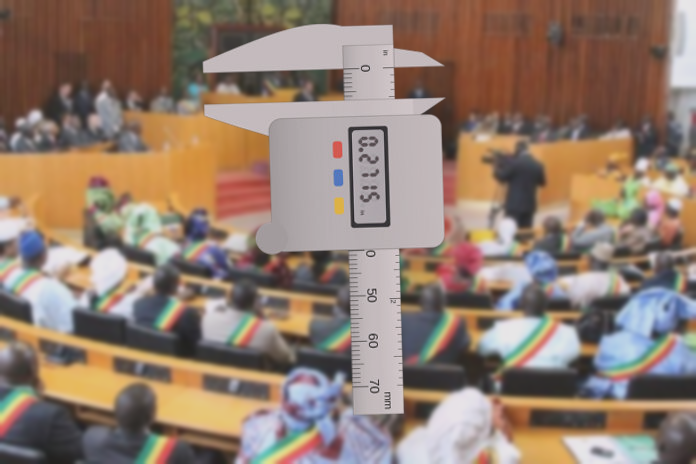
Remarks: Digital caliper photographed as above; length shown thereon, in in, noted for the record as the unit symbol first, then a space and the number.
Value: in 0.2715
